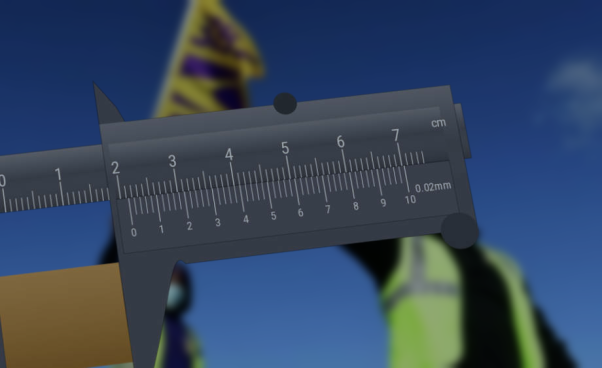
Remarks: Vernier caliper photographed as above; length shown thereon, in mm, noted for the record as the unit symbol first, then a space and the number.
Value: mm 21.4
